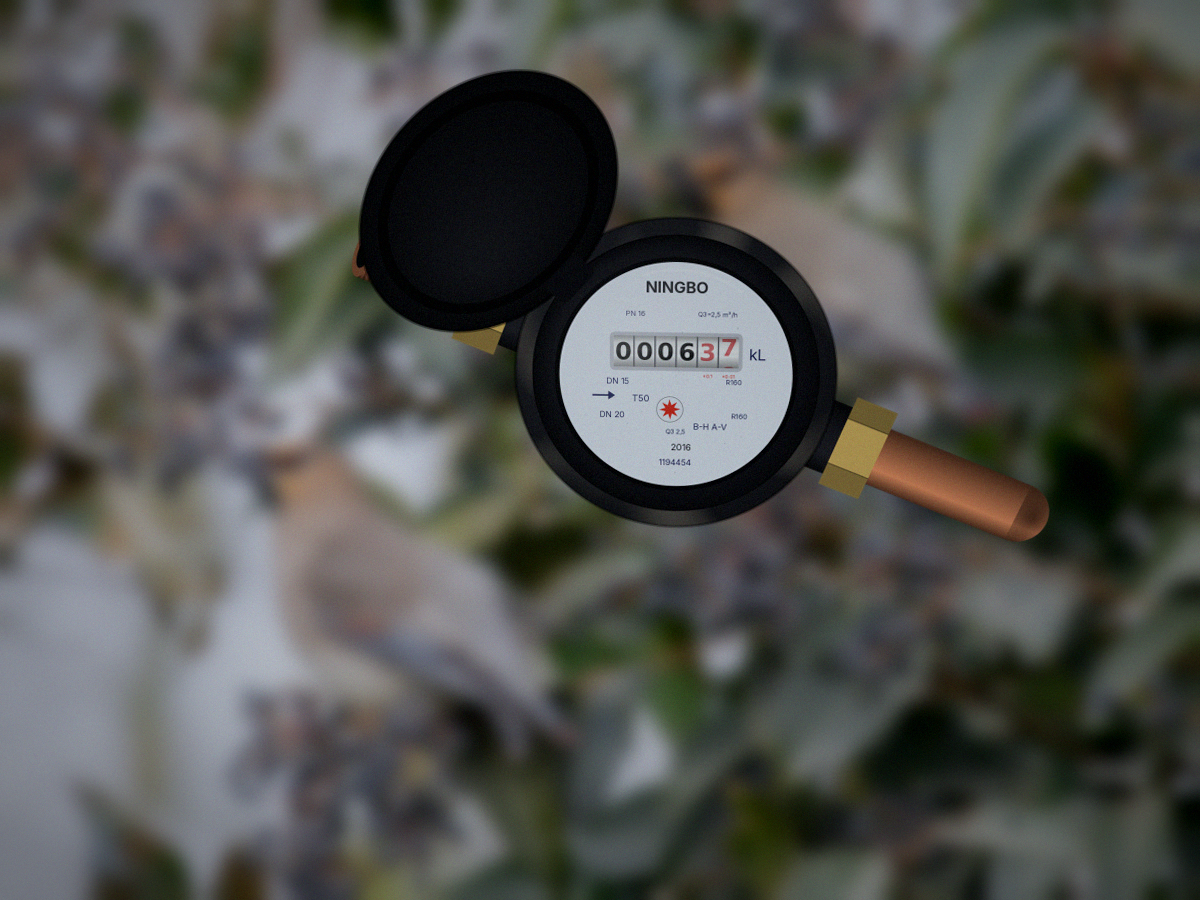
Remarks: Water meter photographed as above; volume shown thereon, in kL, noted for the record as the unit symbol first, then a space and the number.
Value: kL 6.37
